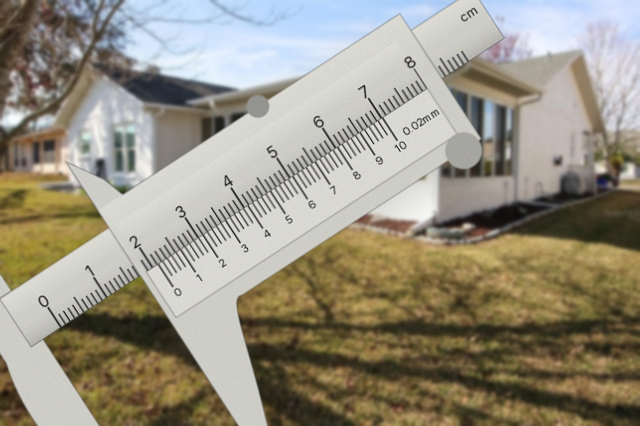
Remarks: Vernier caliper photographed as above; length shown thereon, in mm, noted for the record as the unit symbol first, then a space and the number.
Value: mm 21.2
